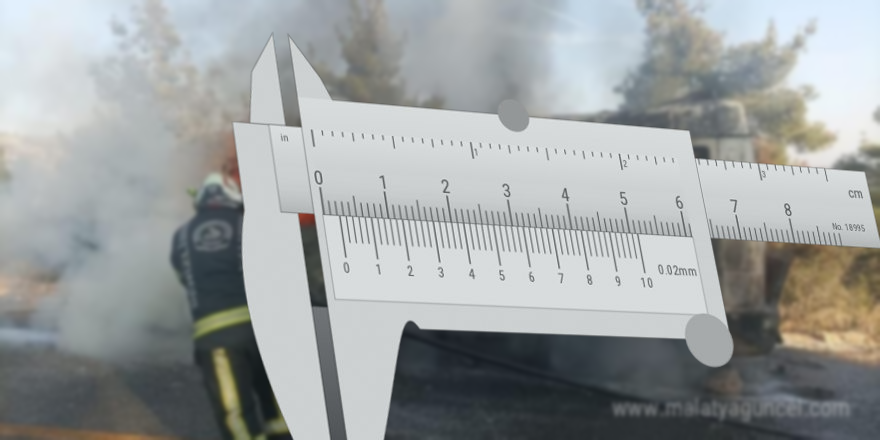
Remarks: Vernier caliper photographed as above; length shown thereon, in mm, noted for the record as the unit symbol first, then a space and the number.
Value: mm 2.4
